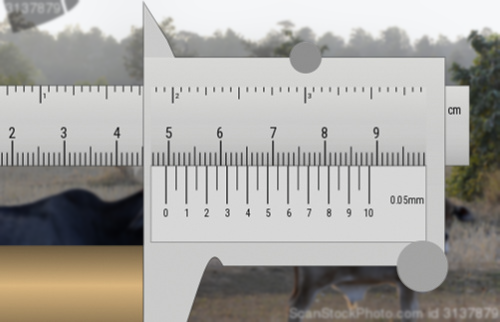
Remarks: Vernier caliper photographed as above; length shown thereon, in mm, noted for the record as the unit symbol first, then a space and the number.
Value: mm 49.5
